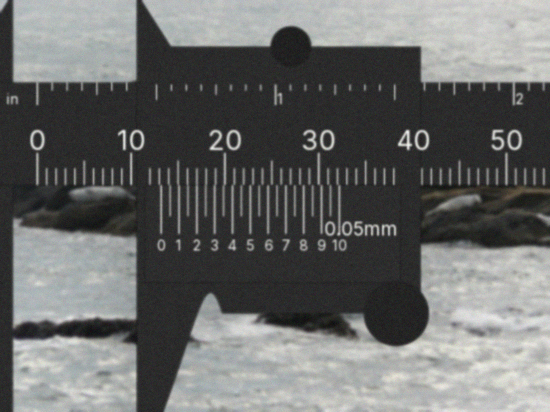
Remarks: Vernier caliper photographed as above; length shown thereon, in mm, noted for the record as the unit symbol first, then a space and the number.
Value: mm 13.2
